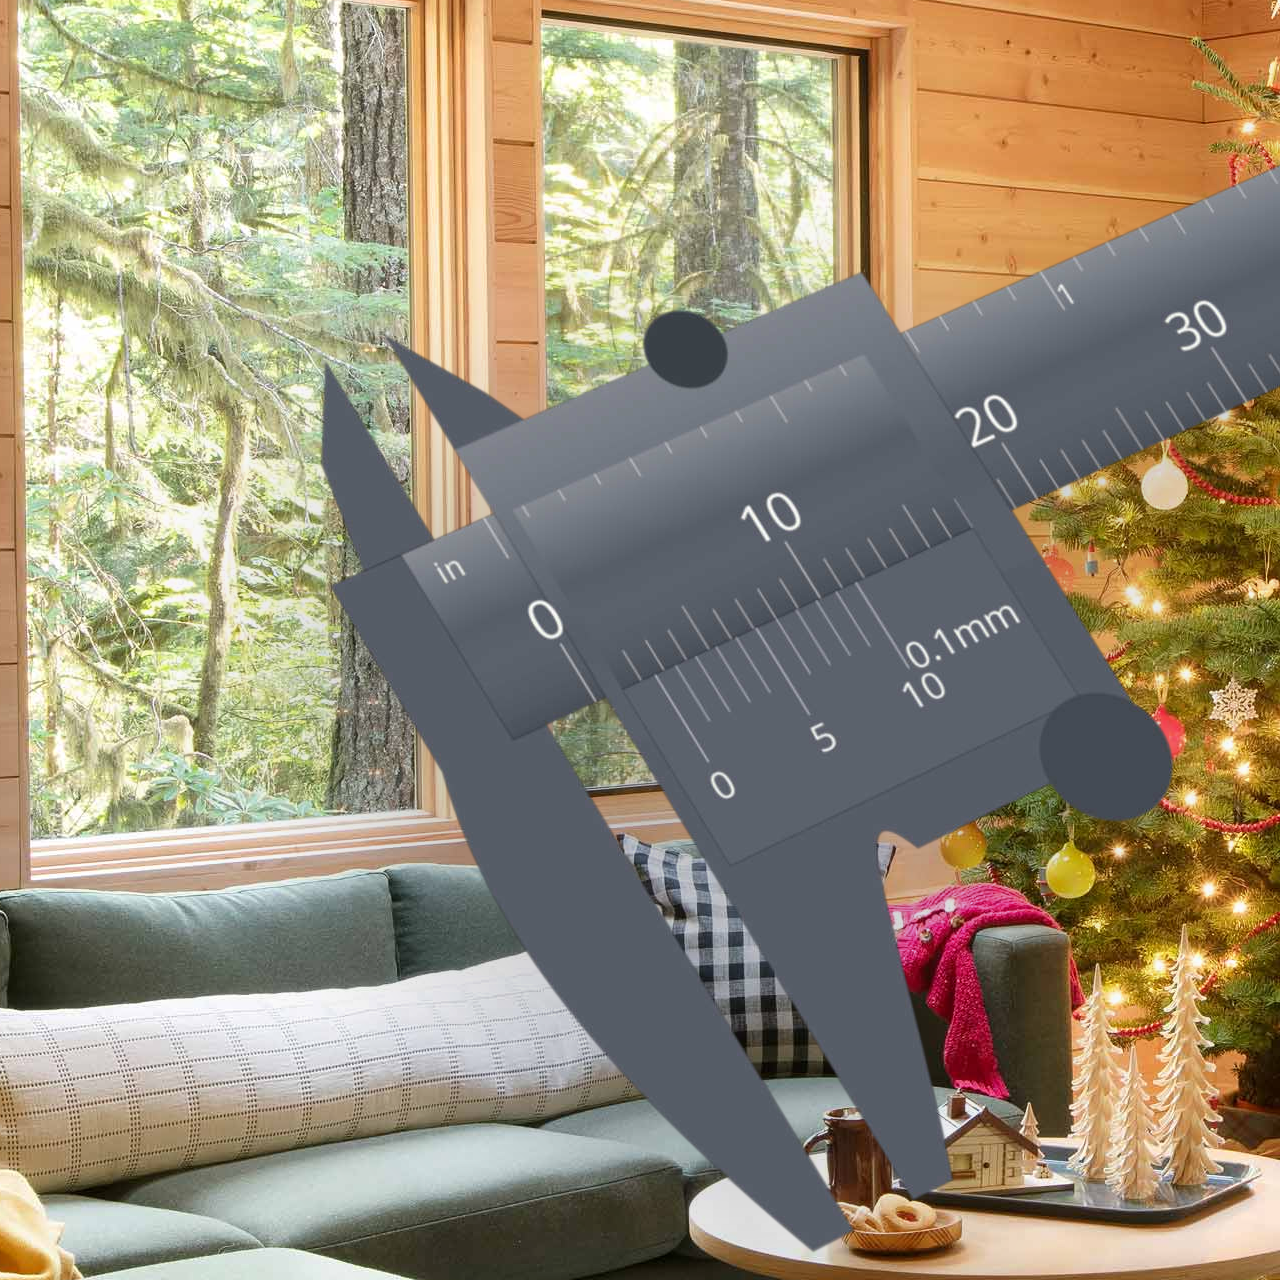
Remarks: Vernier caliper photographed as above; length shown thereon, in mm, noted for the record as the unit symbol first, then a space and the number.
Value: mm 2.6
